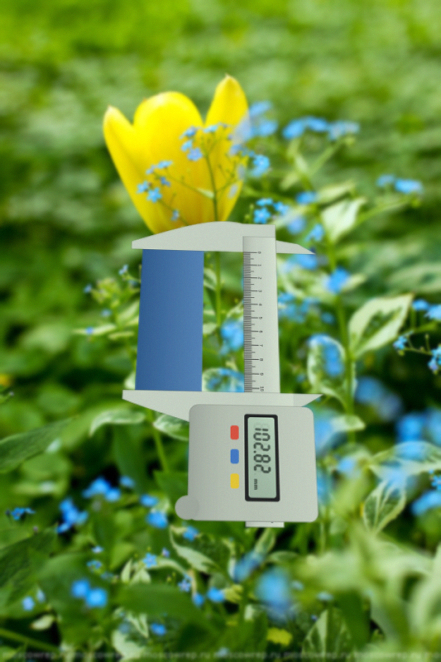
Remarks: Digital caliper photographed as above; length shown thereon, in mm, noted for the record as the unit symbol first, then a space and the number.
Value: mm 102.82
